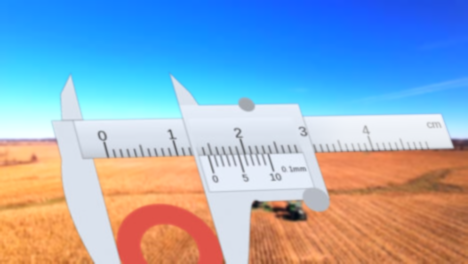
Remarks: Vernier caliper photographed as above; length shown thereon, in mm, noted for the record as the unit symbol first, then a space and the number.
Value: mm 14.5
